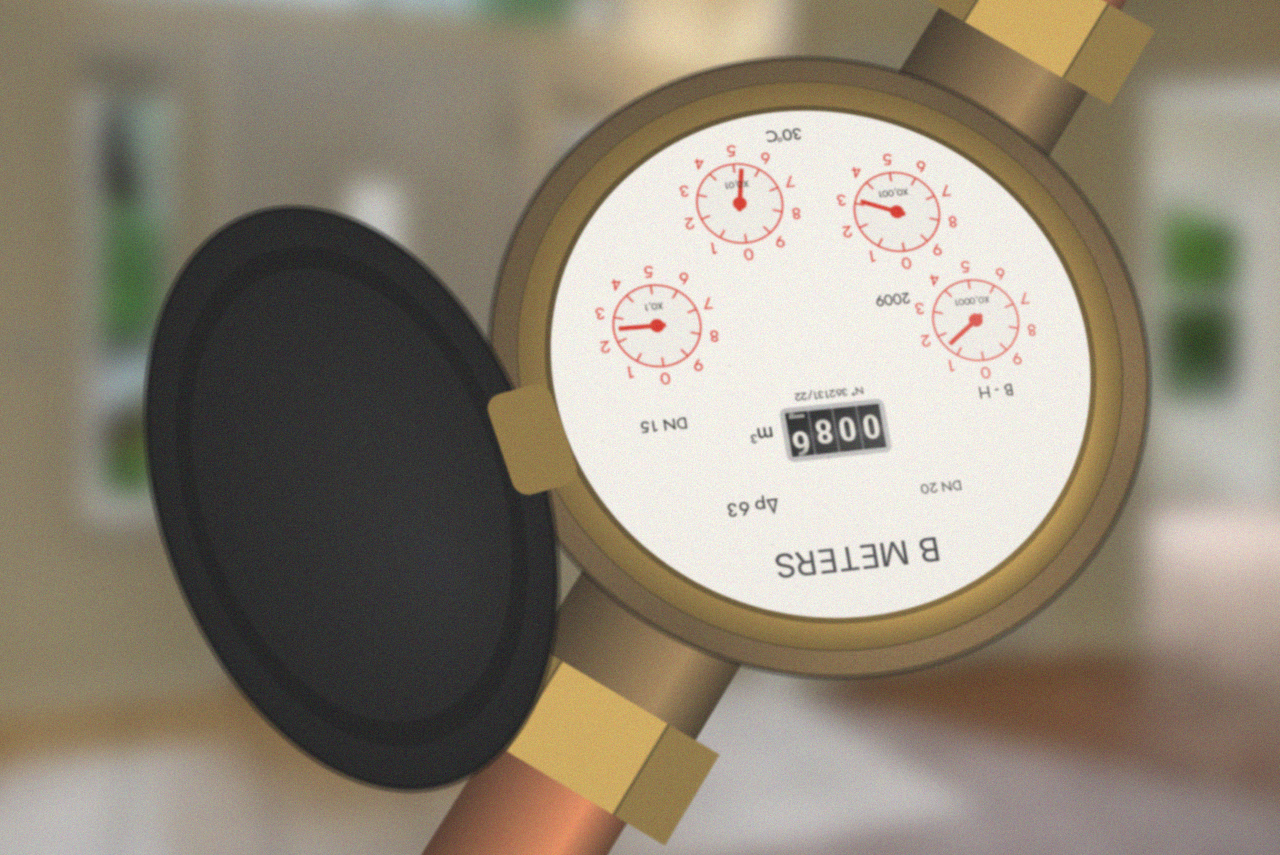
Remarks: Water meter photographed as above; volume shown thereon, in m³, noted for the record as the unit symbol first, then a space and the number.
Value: m³ 86.2531
